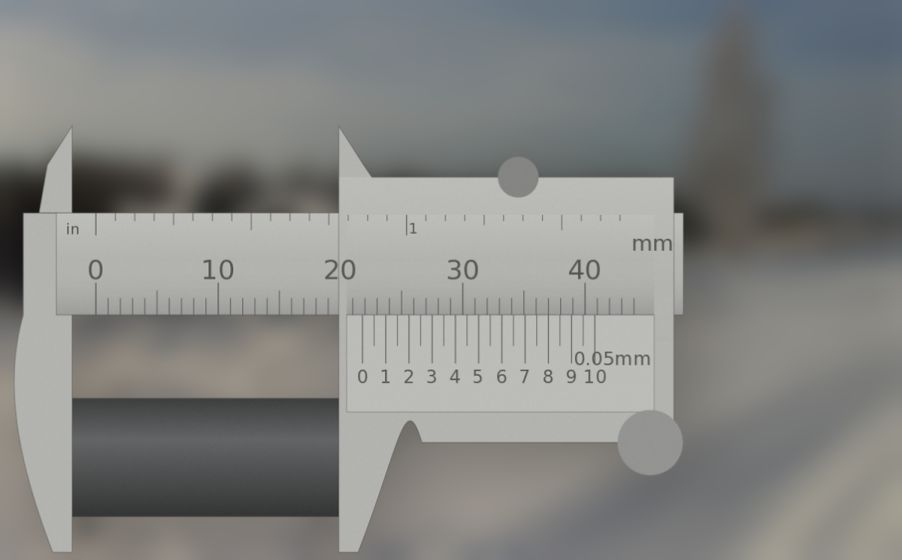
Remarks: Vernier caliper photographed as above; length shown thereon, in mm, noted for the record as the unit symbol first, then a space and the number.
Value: mm 21.8
